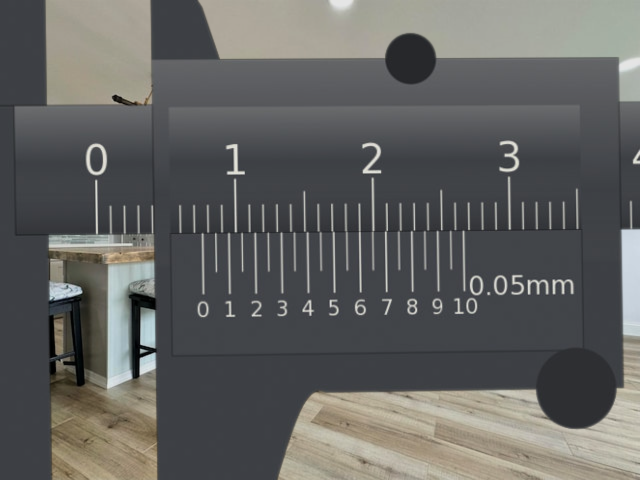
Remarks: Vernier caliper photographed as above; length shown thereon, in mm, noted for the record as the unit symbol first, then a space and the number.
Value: mm 7.6
